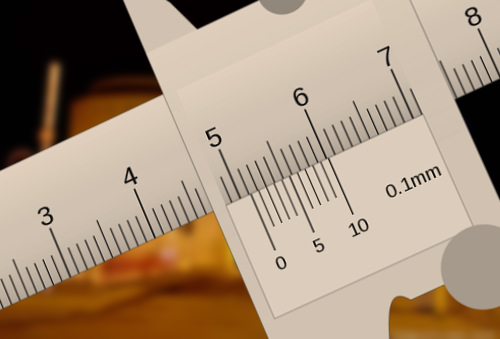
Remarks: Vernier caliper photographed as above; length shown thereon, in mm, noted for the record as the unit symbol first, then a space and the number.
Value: mm 51.2
